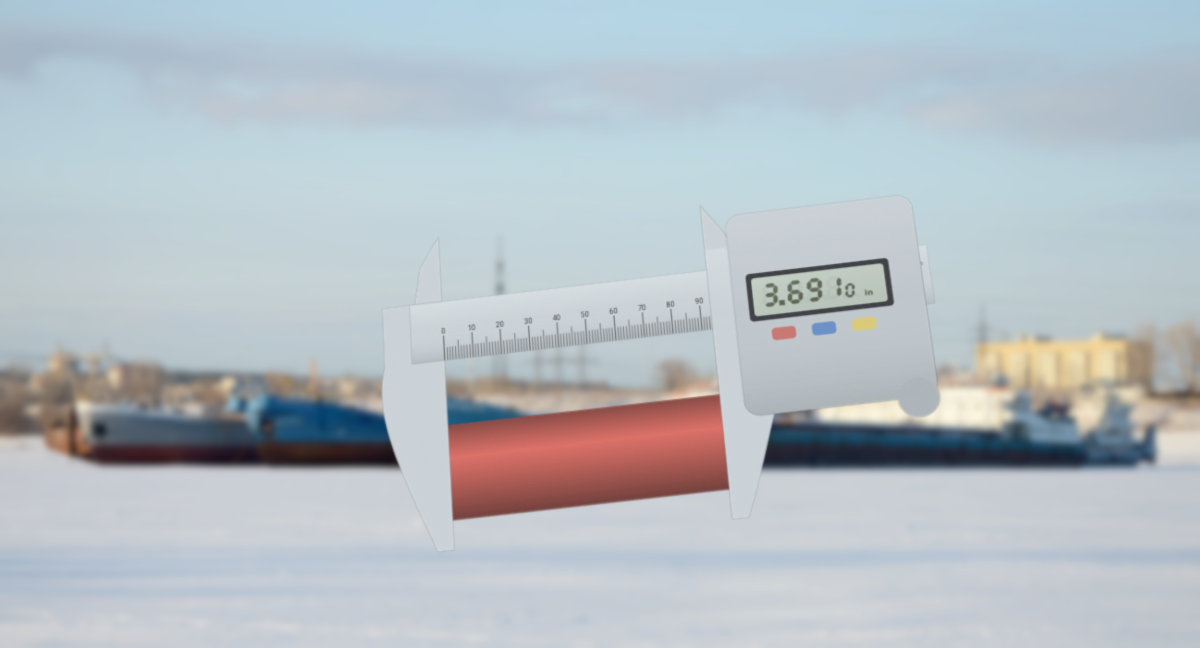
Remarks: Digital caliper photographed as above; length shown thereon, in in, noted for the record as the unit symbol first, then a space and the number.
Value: in 3.6910
